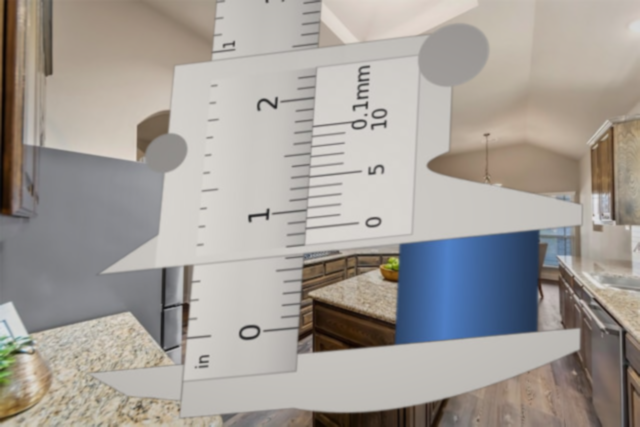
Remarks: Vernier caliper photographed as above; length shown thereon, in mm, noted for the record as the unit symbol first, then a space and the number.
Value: mm 8.4
